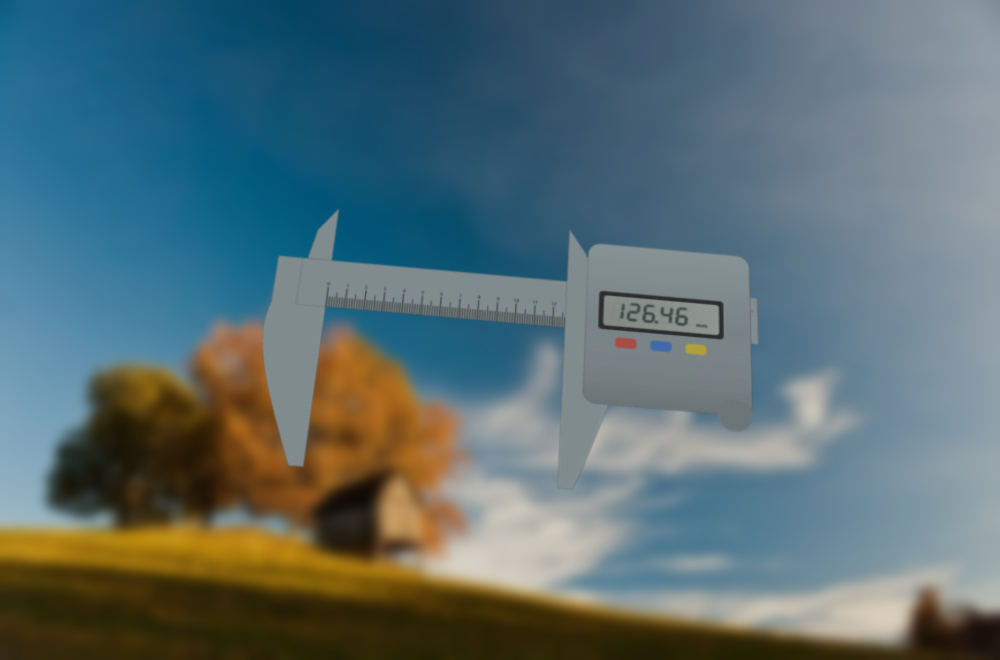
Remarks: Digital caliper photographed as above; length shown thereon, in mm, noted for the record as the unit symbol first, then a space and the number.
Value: mm 126.46
